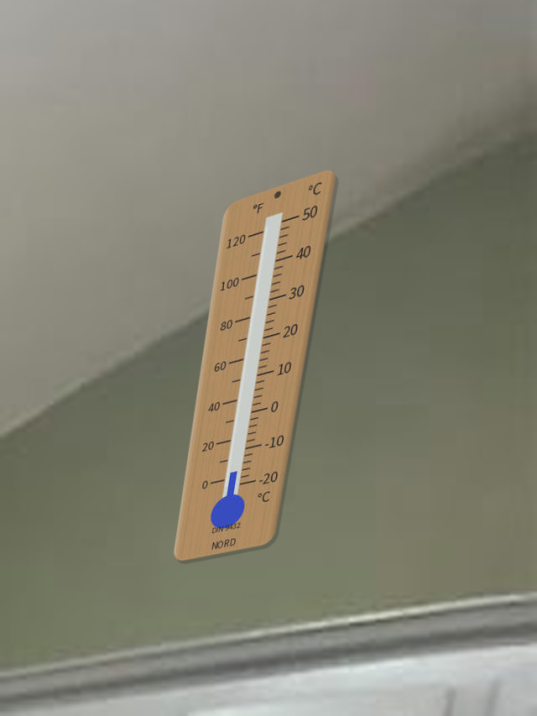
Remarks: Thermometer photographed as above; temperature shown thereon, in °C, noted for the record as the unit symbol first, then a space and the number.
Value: °C -16
